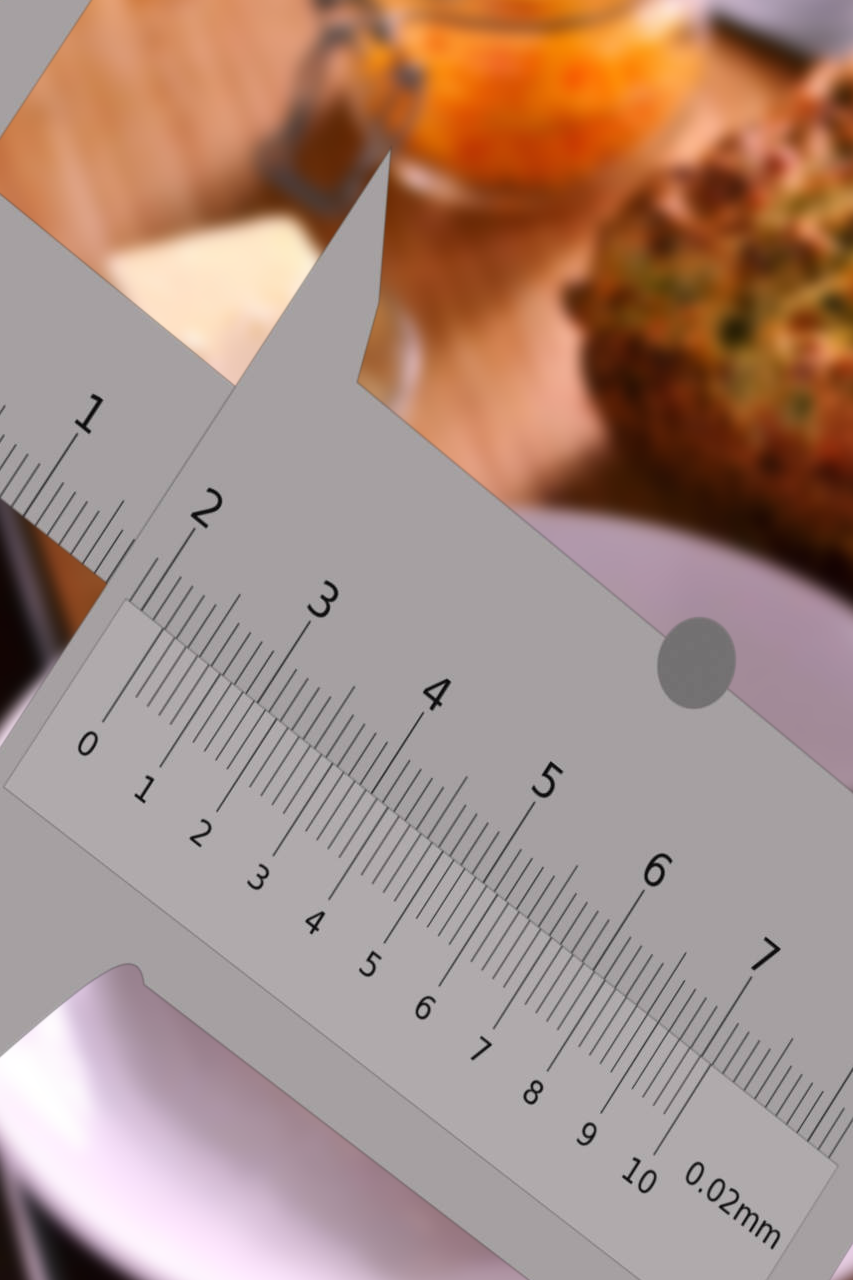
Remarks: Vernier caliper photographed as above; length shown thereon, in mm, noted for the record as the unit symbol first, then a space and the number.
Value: mm 21.9
